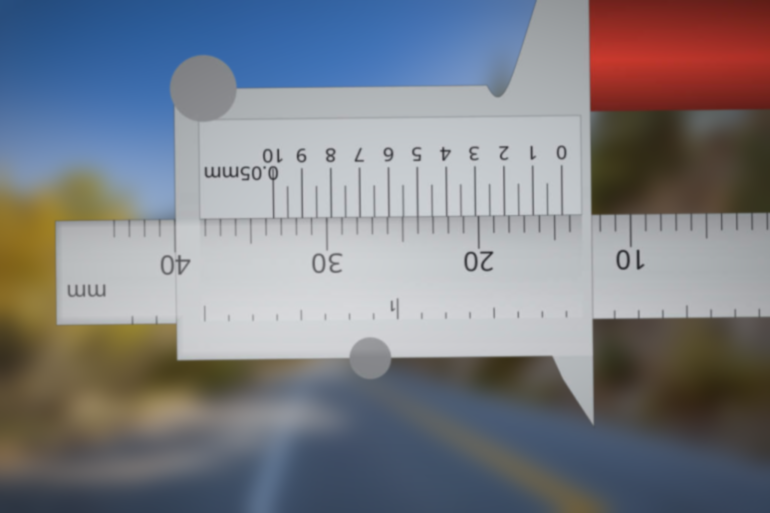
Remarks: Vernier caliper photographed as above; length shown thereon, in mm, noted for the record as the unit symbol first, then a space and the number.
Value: mm 14.5
